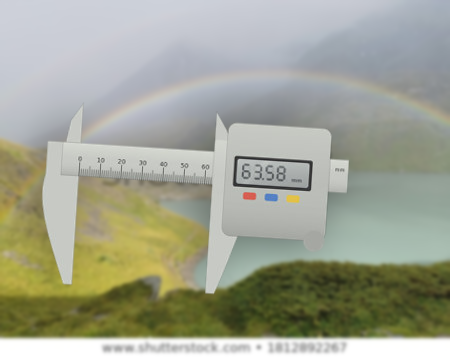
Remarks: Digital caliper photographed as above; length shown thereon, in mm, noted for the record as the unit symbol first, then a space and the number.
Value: mm 63.58
